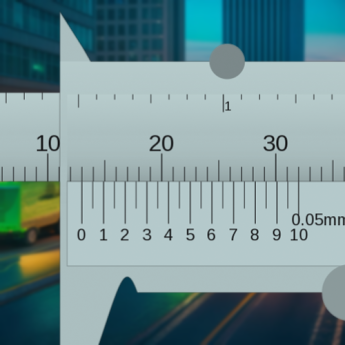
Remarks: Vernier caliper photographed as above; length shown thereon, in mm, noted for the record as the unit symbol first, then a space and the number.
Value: mm 13.0
